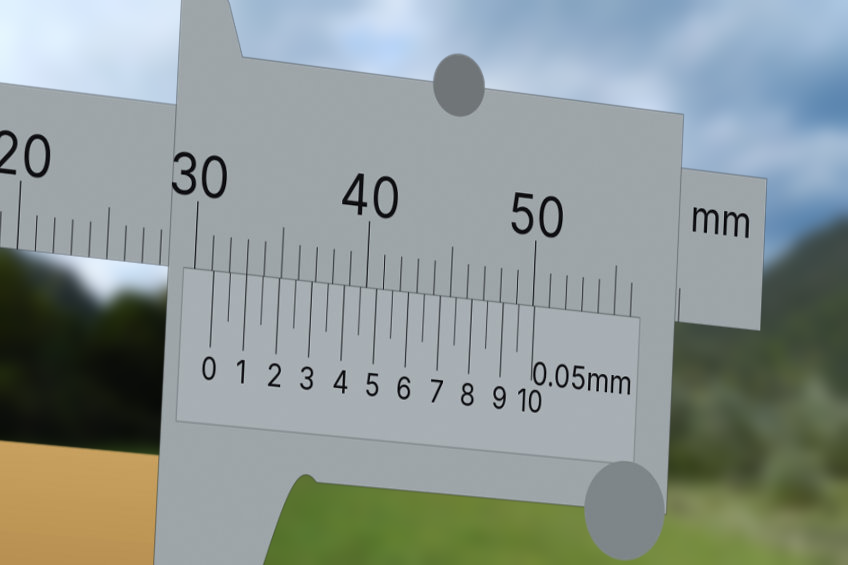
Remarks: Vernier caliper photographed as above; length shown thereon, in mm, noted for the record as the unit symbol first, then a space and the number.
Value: mm 31.1
